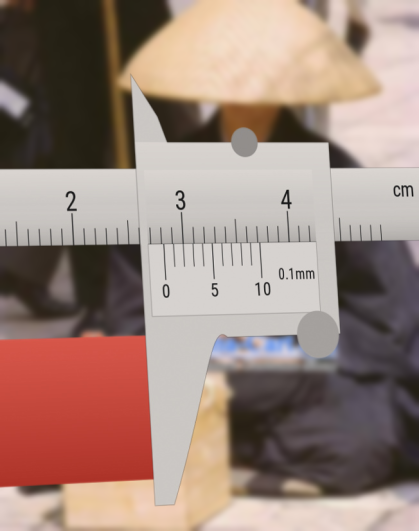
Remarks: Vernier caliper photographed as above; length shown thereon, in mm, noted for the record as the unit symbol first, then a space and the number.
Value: mm 28.2
